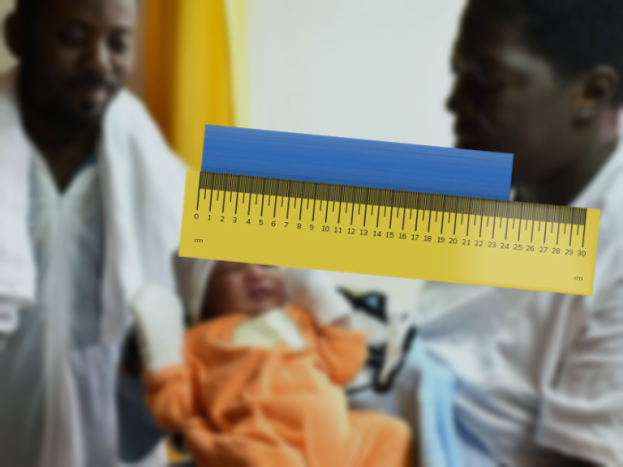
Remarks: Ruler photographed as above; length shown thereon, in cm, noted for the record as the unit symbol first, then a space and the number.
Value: cm 24
